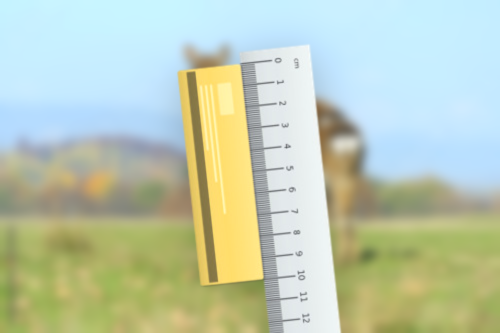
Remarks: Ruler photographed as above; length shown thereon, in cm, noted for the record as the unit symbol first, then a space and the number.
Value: cm 10
